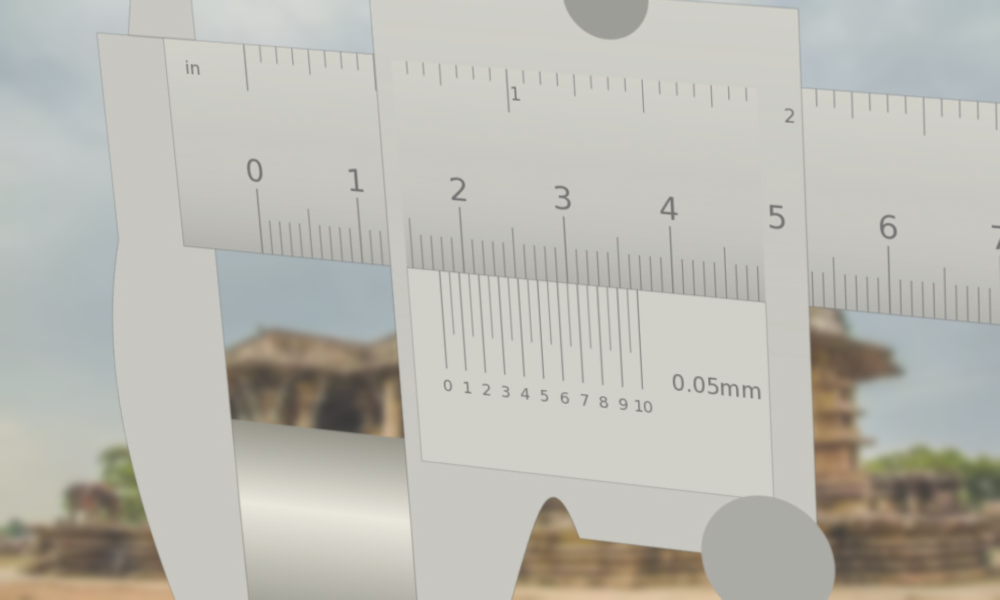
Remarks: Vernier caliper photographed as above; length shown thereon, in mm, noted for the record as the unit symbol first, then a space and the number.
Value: mm 17.6
